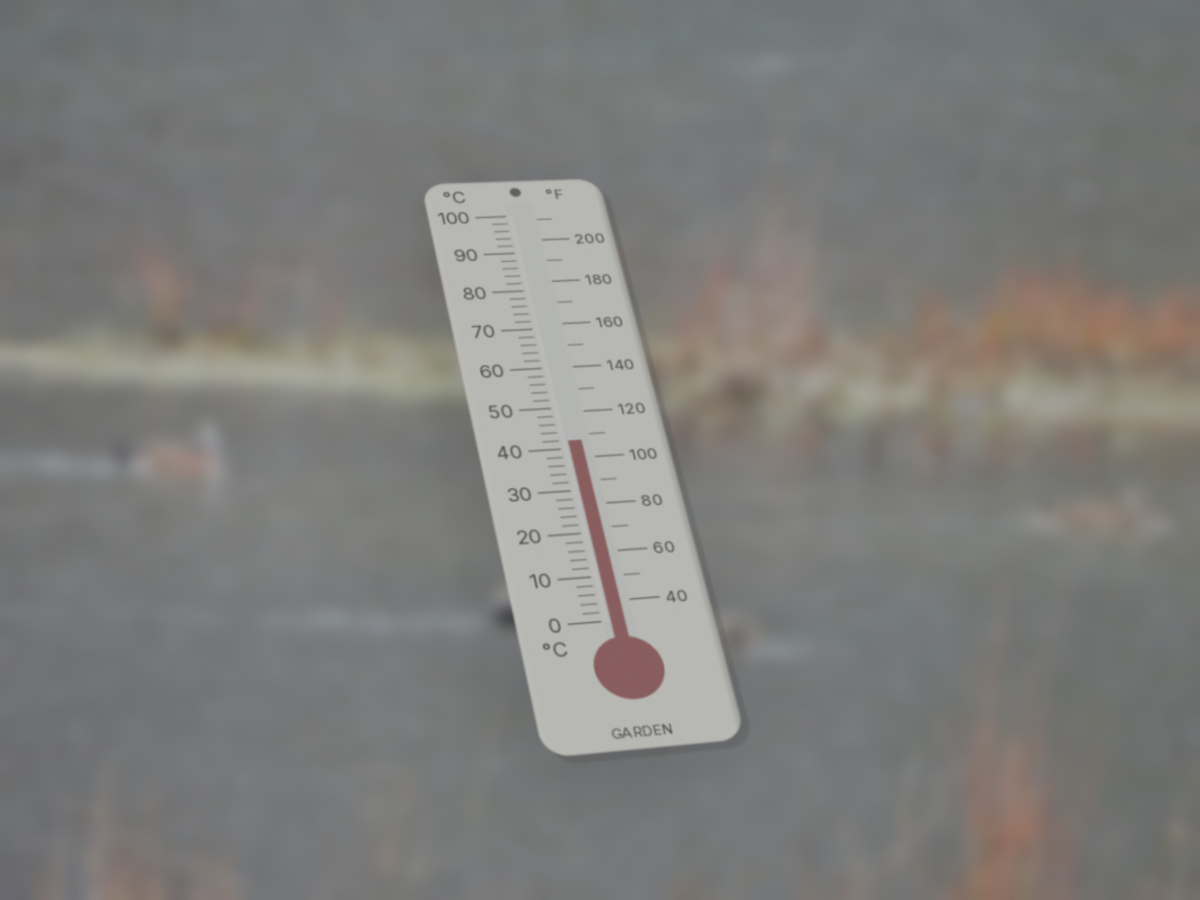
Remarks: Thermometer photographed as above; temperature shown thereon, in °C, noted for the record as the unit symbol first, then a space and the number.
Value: °C 42
